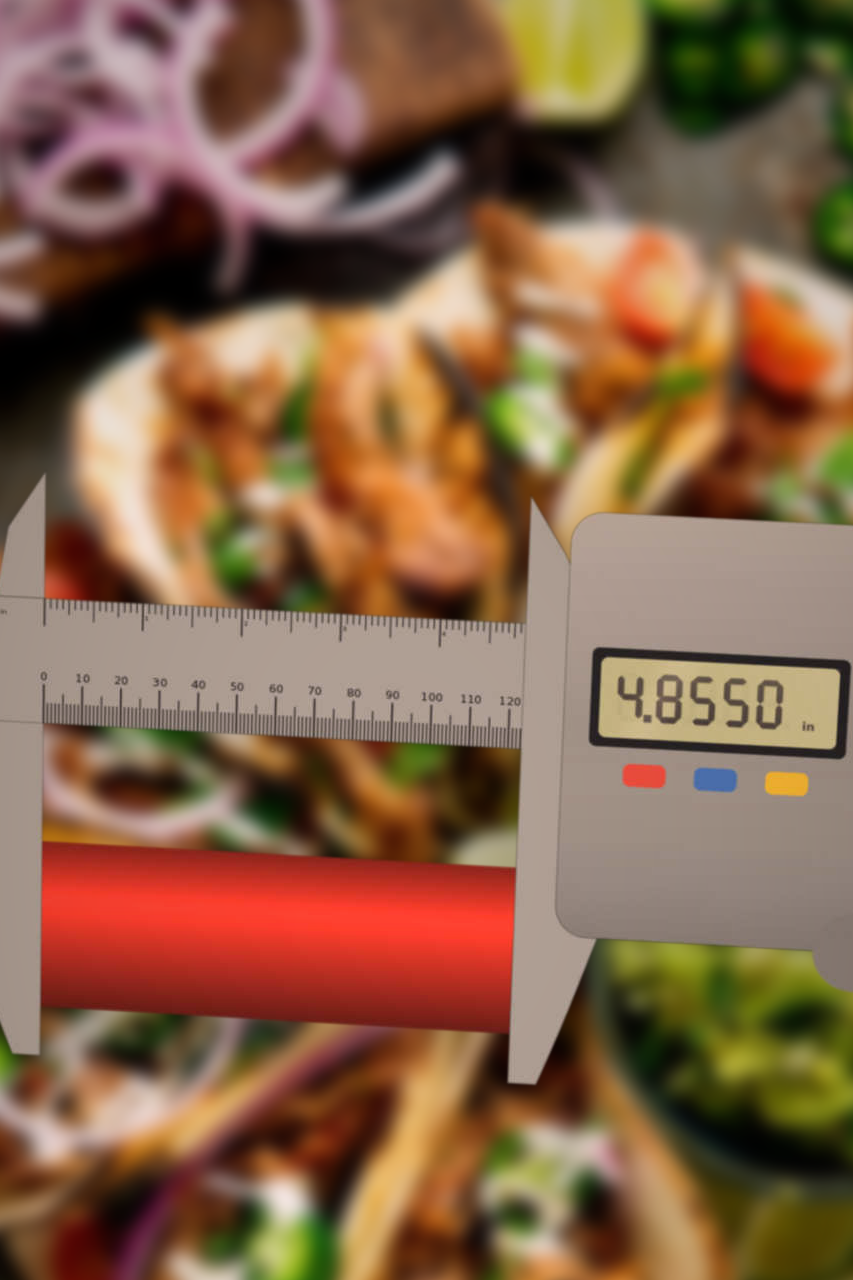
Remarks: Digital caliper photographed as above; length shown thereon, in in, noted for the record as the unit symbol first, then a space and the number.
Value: in 4.8550
